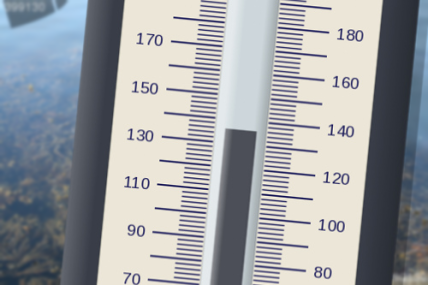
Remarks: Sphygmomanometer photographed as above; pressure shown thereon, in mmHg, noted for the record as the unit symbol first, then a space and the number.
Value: mmHg 136
